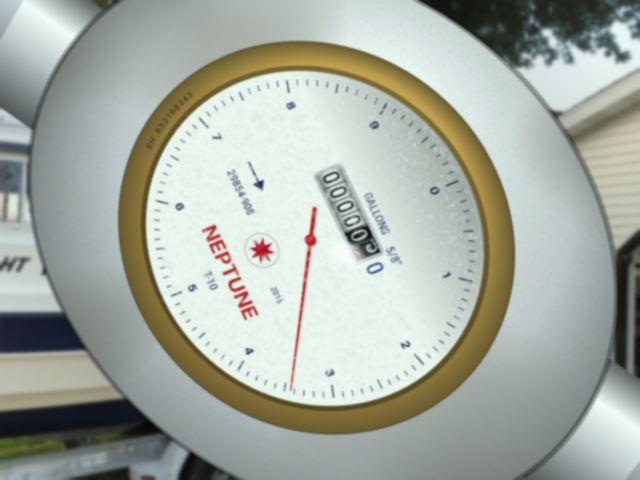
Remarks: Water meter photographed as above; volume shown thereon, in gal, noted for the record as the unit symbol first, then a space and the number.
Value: gal 53.4
